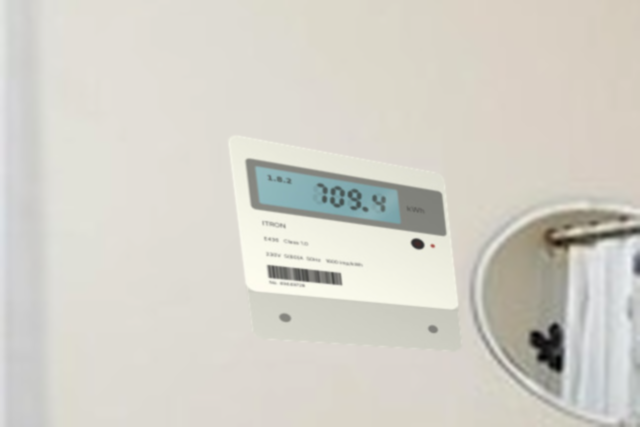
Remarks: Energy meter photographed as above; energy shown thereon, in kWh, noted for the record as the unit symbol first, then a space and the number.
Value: kWh 709.4
